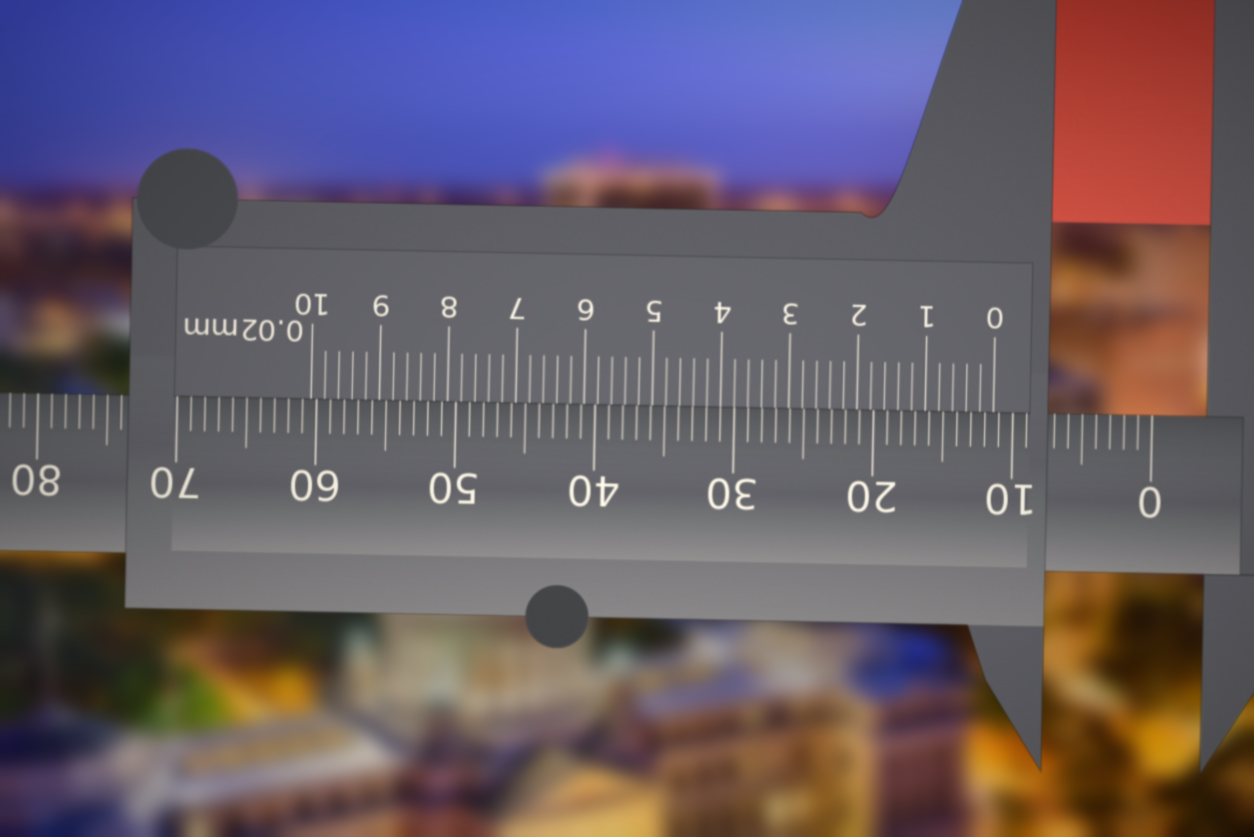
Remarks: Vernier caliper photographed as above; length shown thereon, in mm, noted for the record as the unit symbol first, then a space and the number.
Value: mm 11.4
